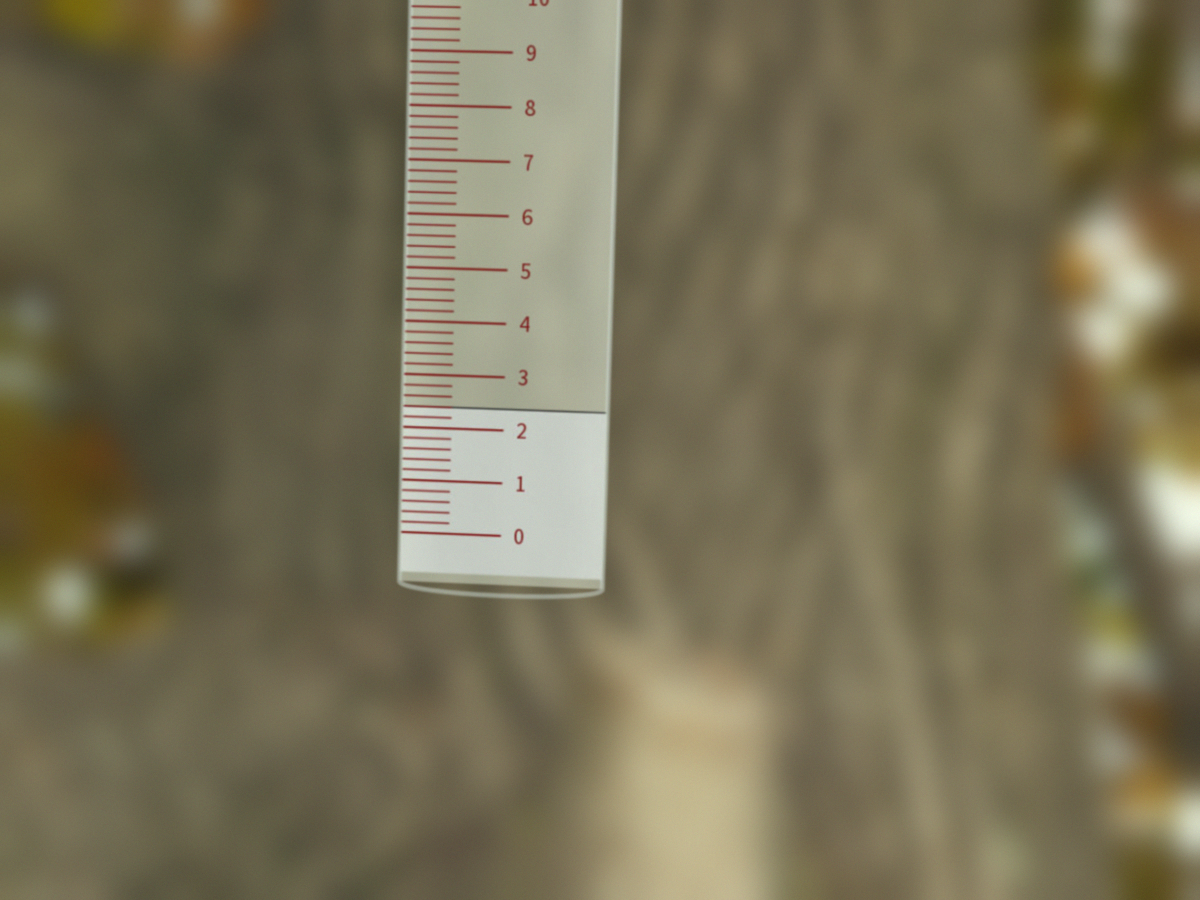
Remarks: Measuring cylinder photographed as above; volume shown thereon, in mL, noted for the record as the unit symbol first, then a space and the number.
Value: mL 2.4
